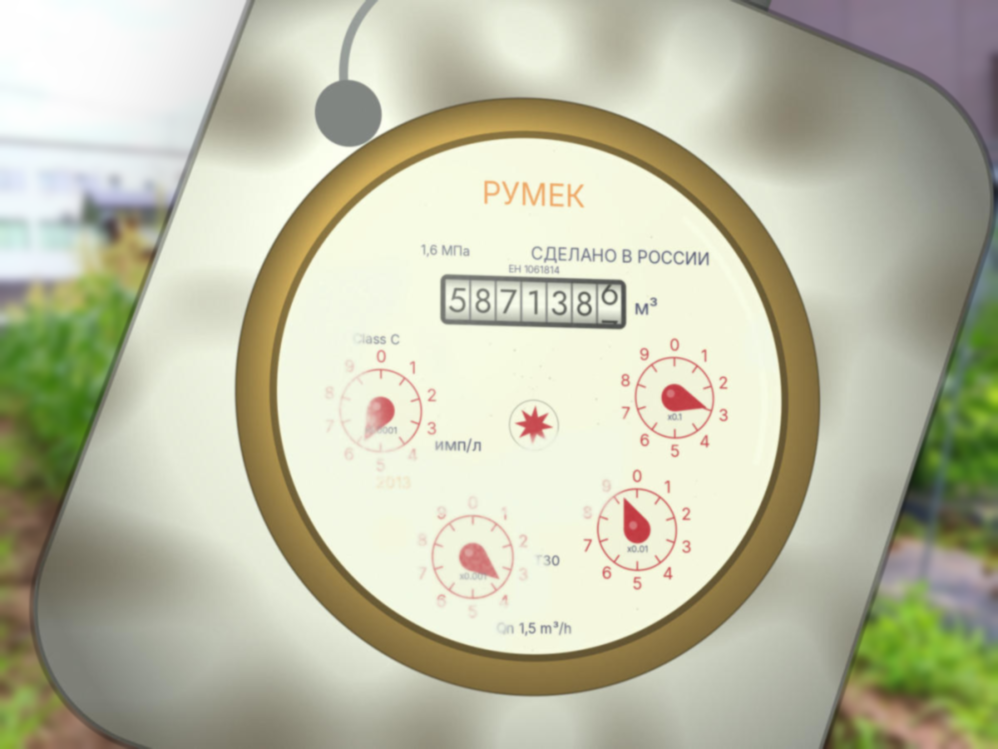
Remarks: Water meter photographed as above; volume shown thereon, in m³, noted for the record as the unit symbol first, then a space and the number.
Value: m³ 5871386.2935
